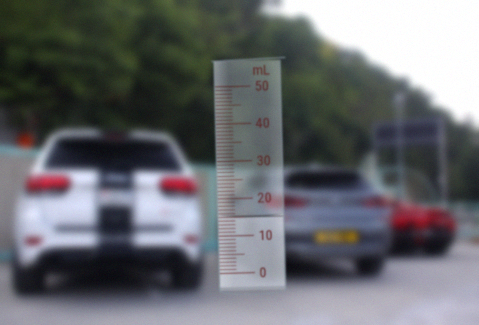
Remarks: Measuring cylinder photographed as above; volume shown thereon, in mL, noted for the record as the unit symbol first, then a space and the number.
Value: mL 15
